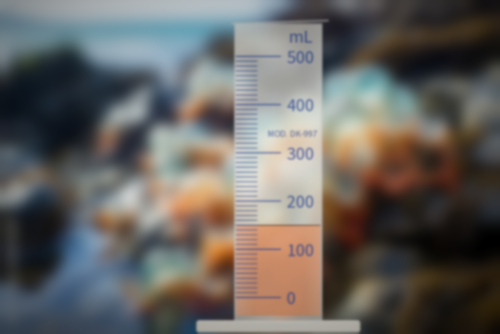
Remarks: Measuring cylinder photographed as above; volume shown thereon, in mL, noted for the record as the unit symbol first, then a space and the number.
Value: mL 150
